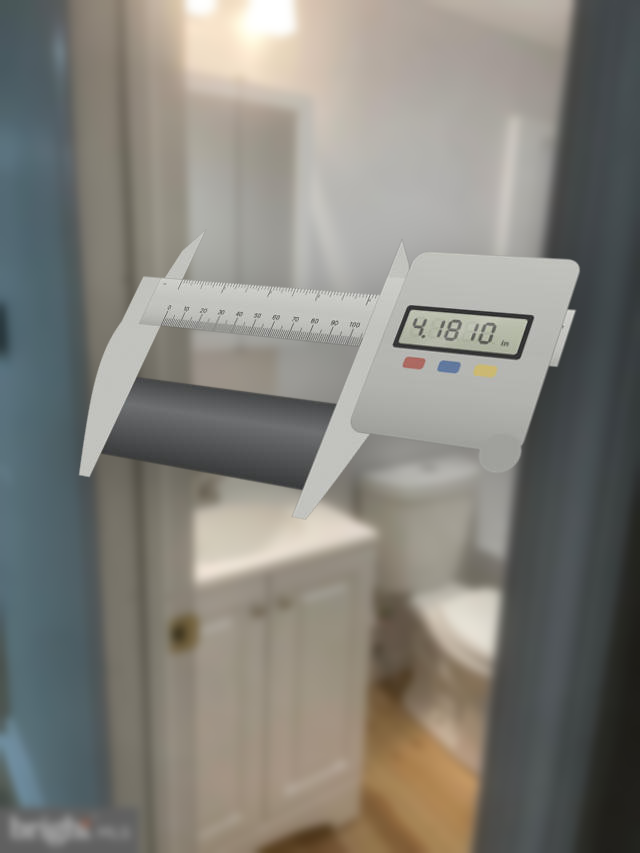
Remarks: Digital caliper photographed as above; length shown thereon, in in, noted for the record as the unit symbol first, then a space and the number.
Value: in 4.1810
